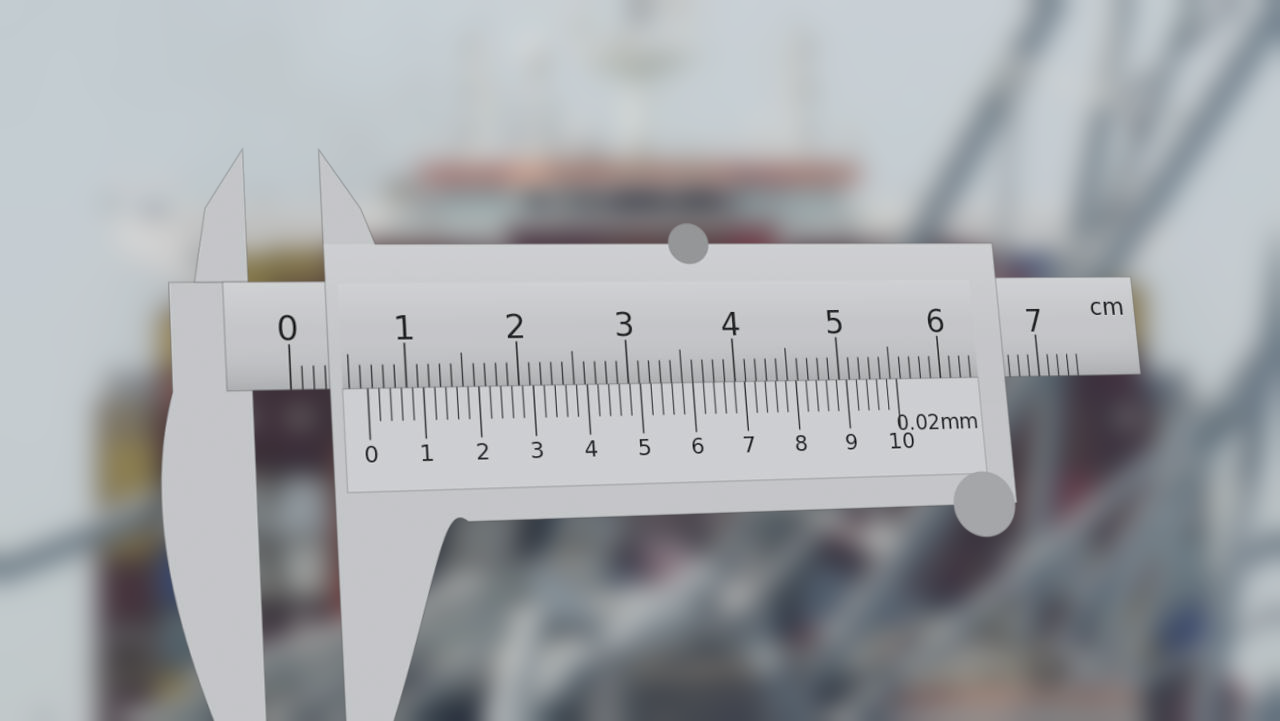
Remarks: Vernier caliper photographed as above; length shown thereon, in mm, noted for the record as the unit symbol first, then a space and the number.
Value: mm 6.6
